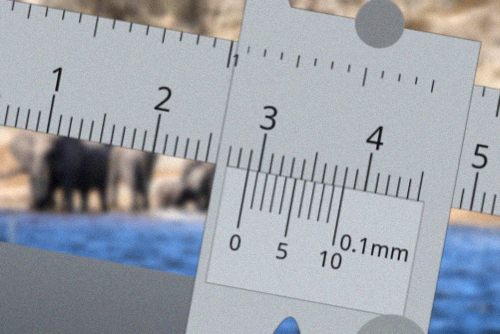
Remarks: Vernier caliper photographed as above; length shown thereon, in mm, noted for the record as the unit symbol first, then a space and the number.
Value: mm 29.0
